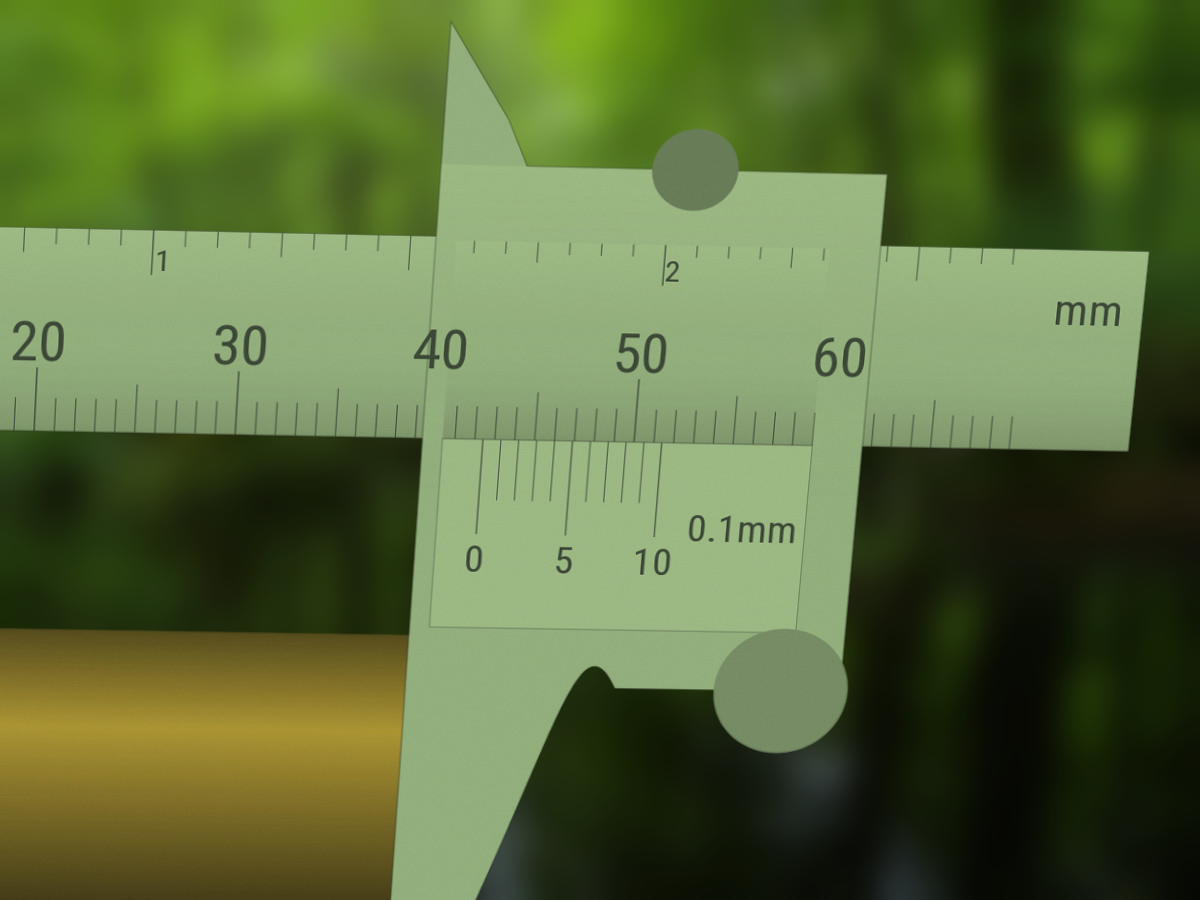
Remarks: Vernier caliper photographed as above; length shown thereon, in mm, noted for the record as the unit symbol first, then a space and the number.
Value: mm 42.4
